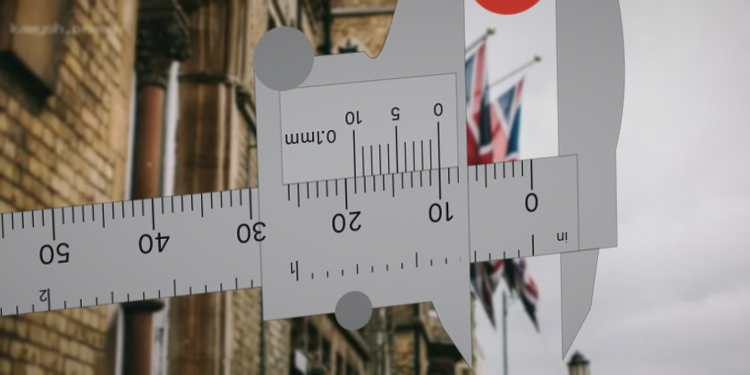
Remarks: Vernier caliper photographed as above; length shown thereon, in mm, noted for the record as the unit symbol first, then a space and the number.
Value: mm 10.0
